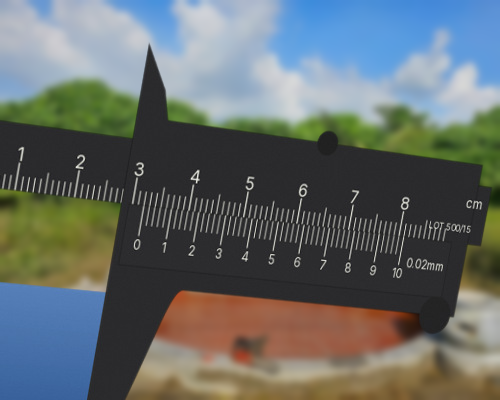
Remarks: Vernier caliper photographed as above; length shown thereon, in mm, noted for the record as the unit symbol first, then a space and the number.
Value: mm 32.0
